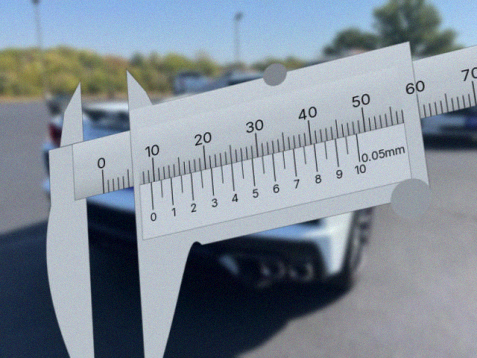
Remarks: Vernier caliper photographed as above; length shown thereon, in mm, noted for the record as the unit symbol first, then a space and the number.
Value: mm 9.4
